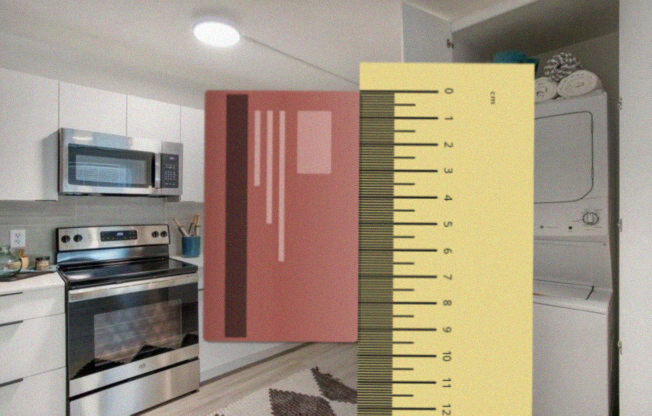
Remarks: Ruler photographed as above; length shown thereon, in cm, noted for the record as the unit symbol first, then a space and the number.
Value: cm 9.5
